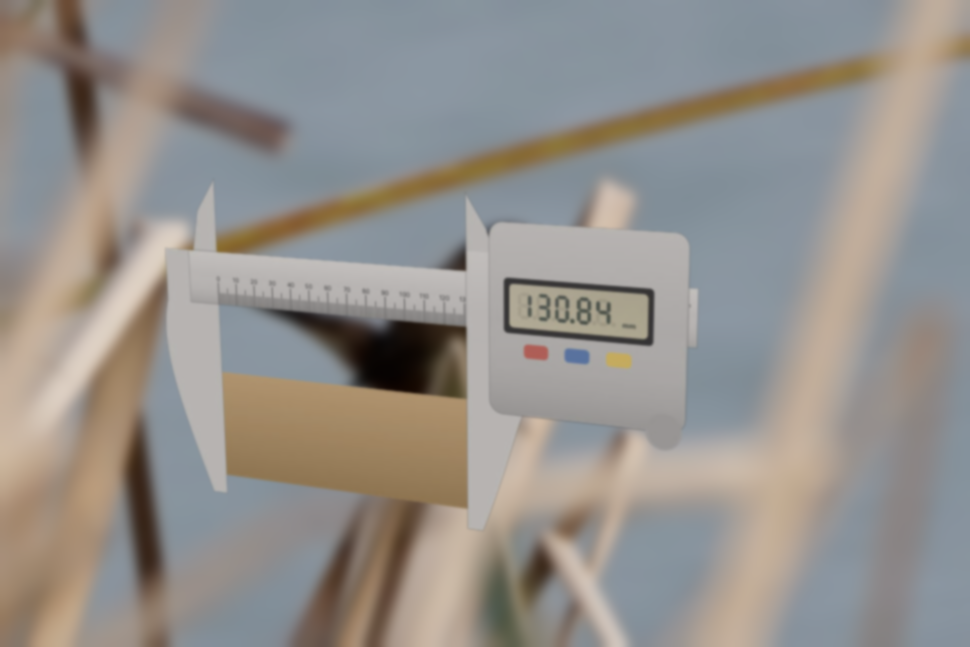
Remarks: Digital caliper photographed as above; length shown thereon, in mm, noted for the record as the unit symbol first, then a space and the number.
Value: mm 130.84
